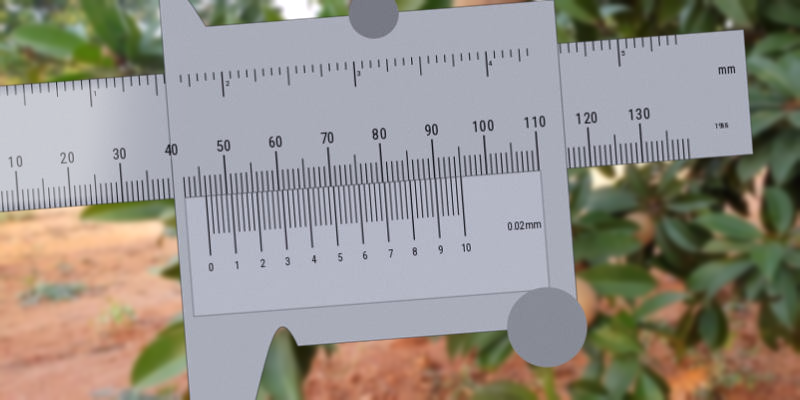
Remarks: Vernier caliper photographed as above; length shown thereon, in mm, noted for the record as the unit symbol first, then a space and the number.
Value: mm 46.0
